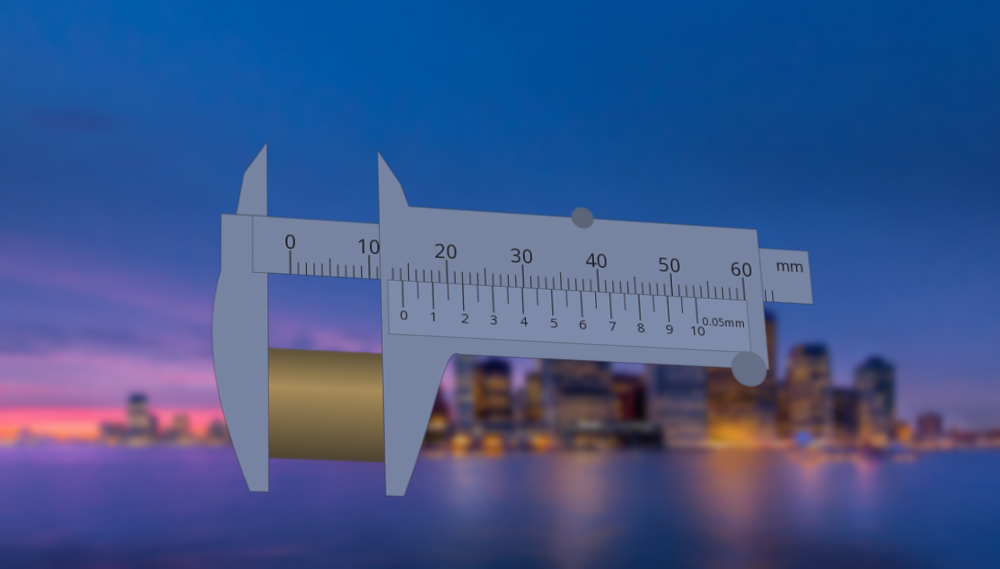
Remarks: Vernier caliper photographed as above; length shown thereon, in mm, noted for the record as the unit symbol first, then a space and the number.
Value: mm 14.2
